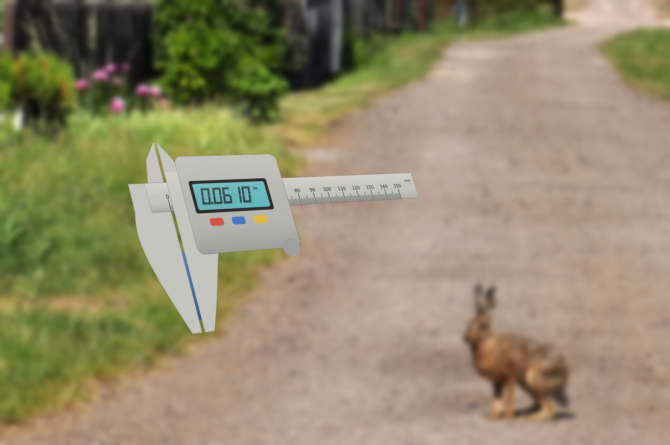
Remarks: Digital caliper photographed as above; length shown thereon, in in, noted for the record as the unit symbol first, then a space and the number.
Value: in 0.0610
